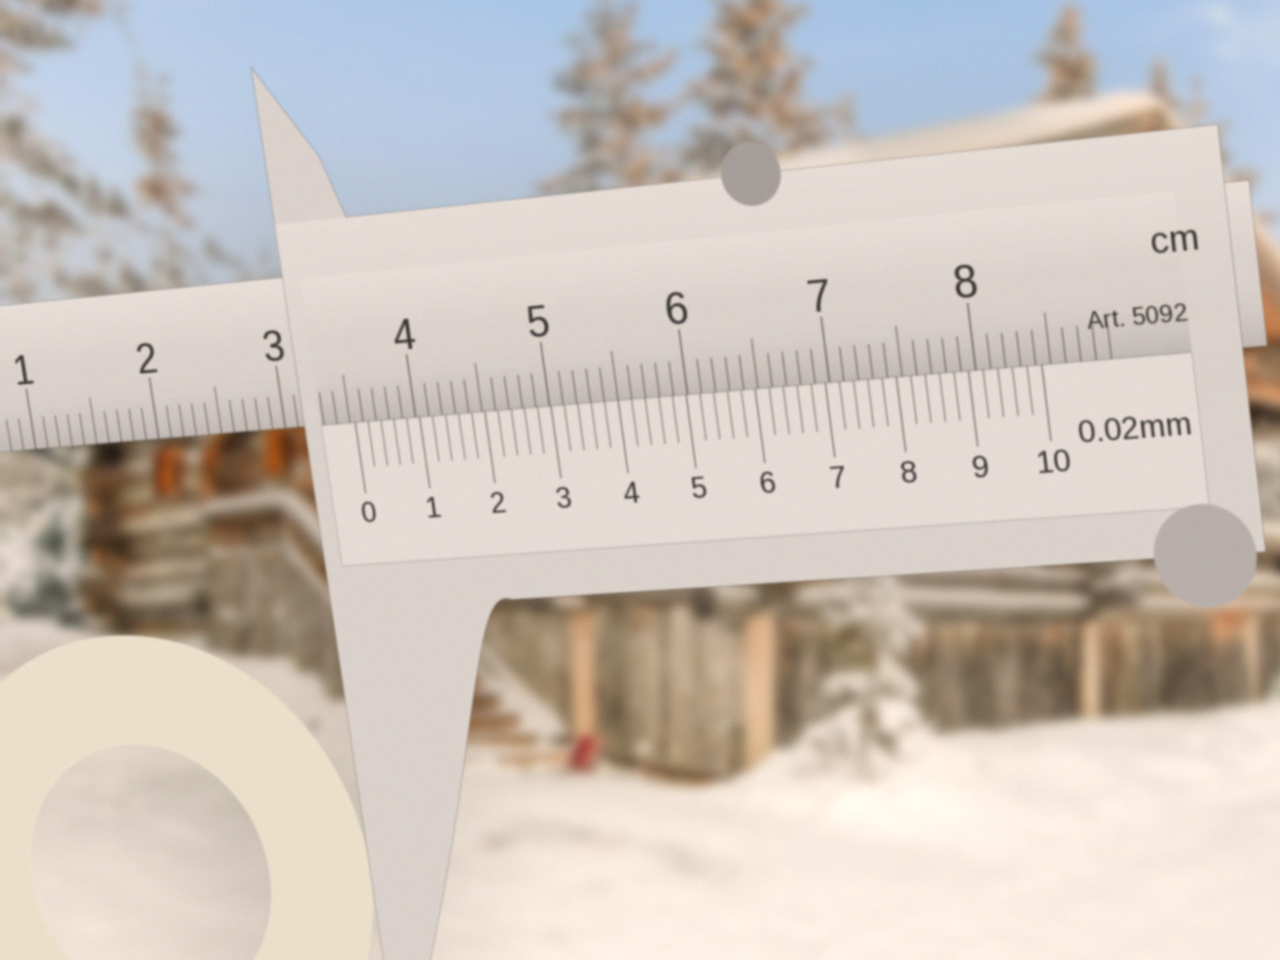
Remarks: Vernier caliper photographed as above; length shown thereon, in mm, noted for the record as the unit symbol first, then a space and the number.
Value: mm 35.4
